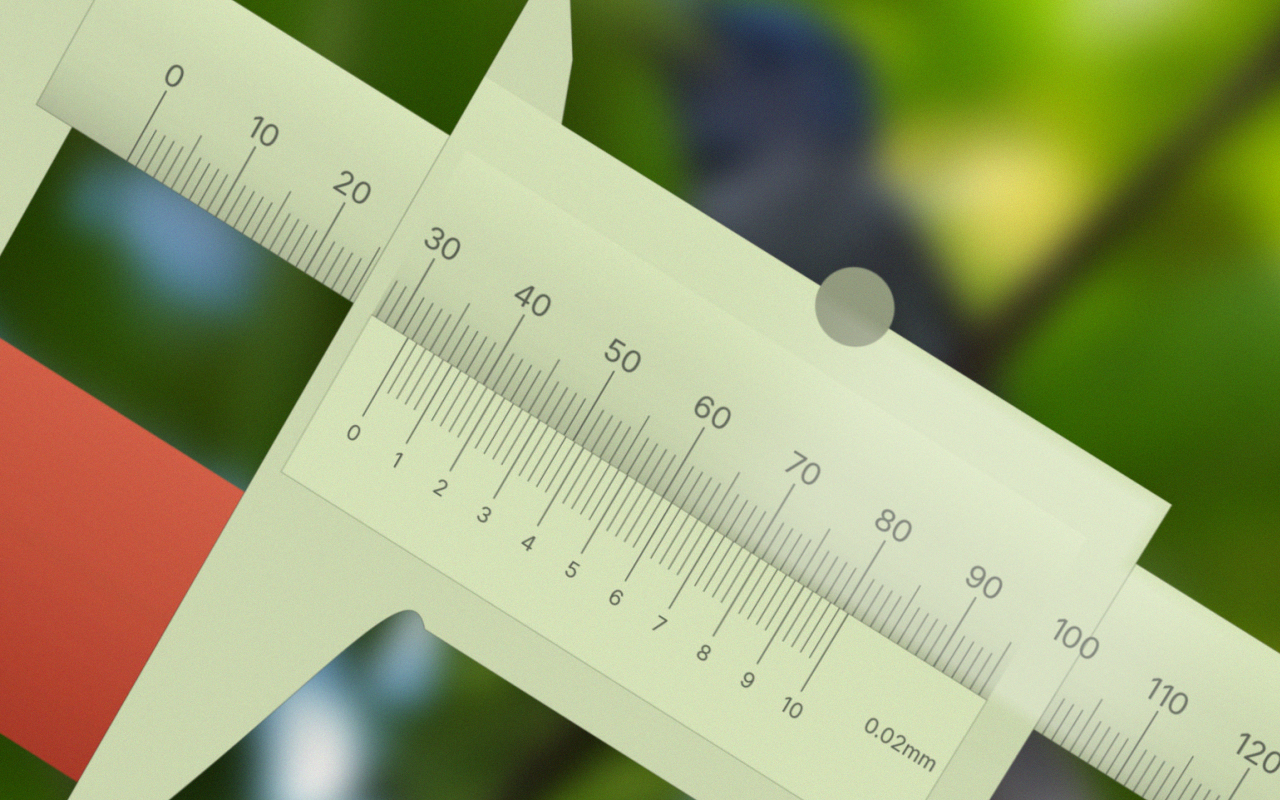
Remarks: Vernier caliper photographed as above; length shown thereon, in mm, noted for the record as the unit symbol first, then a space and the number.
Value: mm 31.6
